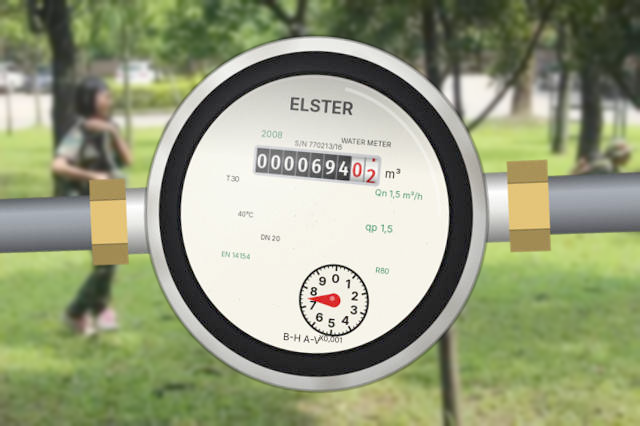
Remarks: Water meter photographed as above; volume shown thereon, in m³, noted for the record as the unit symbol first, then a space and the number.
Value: m³ 694.017
